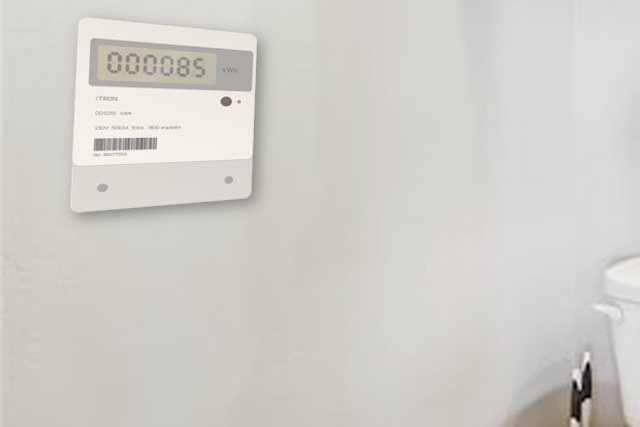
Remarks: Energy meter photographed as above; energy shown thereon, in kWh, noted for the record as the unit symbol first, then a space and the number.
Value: kWh 85
